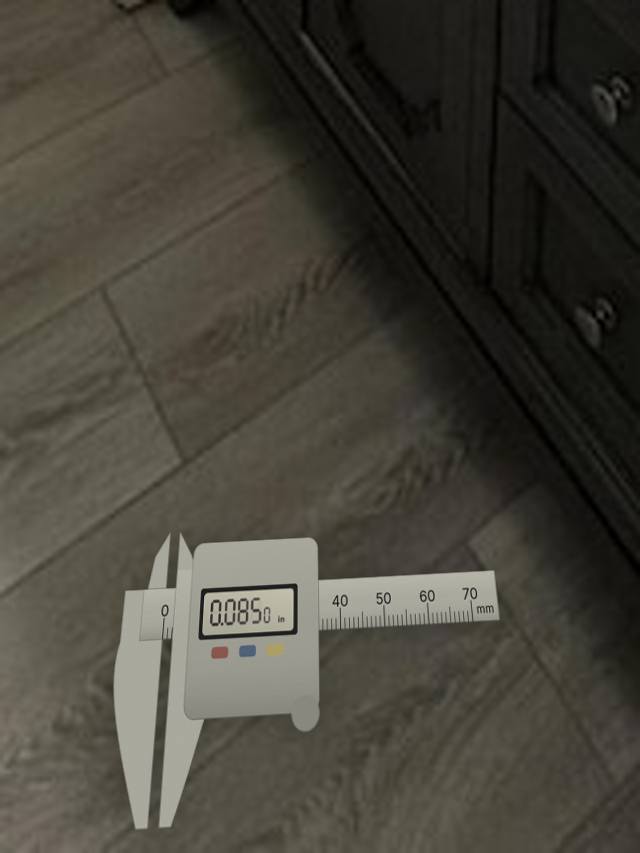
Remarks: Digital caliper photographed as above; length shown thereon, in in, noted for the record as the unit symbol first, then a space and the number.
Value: in 0.0850
